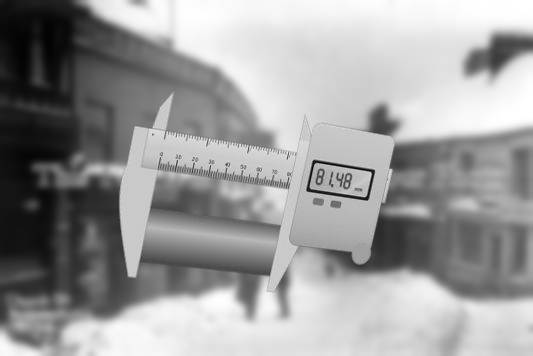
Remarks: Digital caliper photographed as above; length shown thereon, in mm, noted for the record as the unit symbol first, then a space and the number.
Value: mm 81.48
